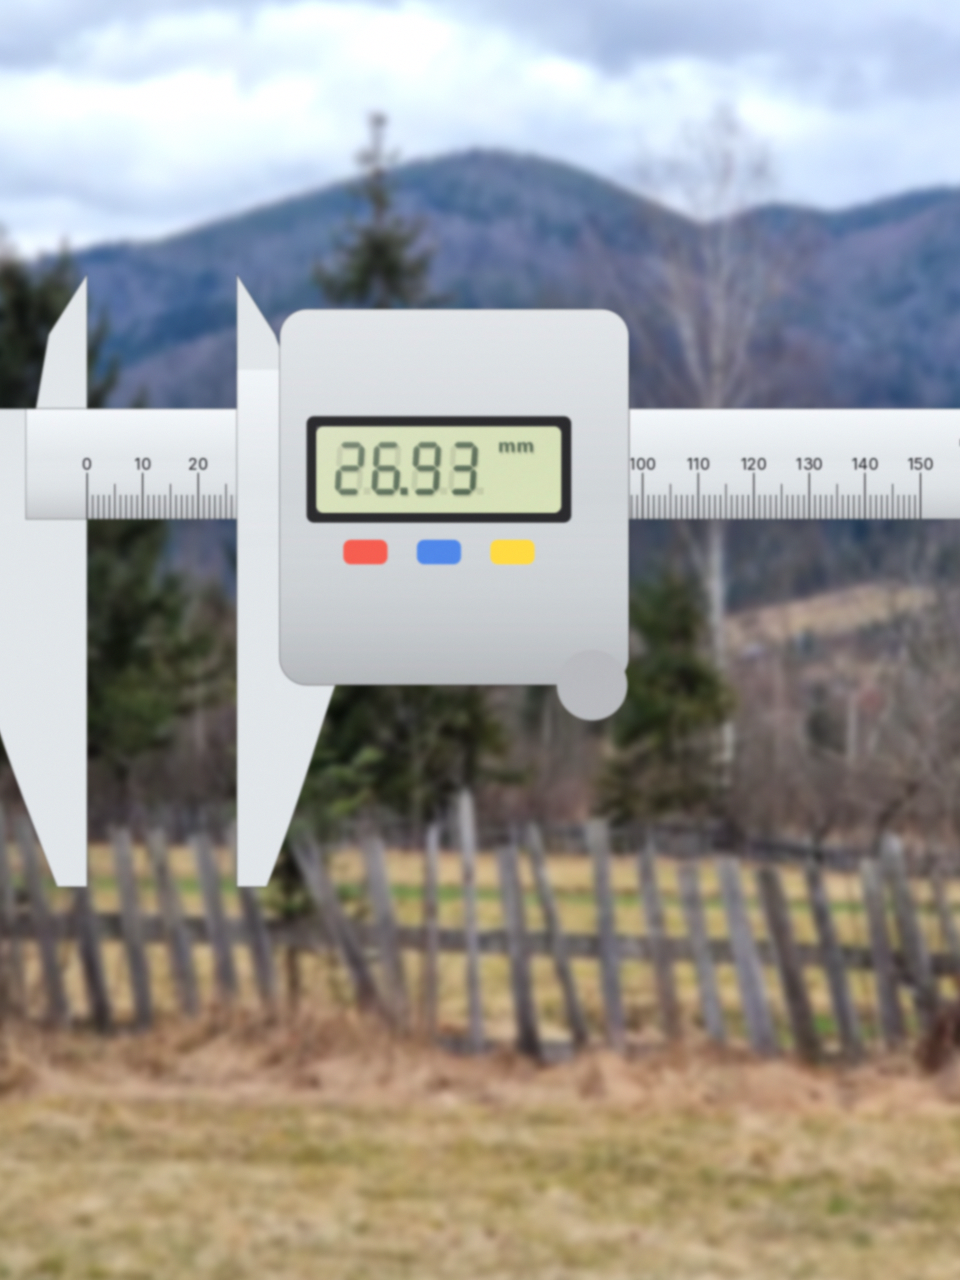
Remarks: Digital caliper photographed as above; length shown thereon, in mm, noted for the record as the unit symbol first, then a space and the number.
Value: mm 26.93
